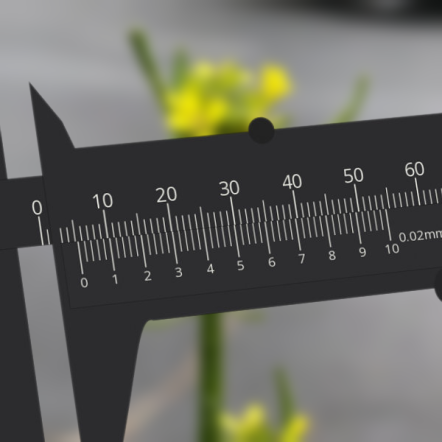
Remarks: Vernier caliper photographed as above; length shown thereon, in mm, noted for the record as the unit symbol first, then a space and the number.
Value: mm 5.4
